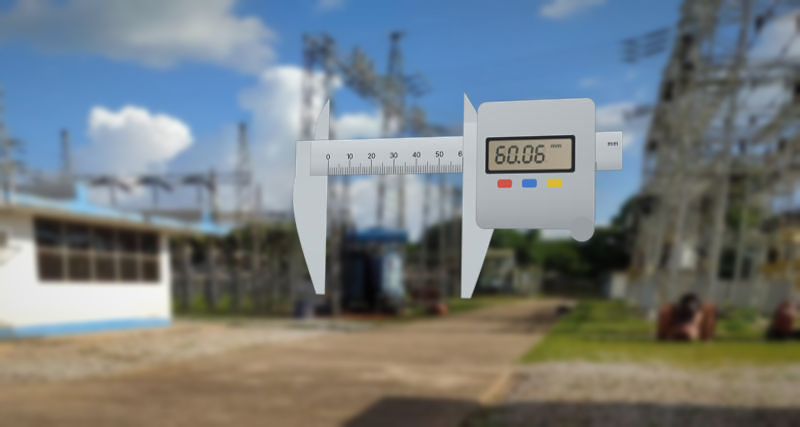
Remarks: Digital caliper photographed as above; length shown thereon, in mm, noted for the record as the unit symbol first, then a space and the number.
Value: mm 60.06
